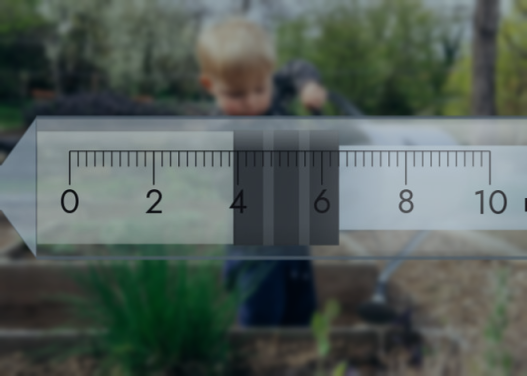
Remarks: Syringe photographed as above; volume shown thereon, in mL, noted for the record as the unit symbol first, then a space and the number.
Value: mL 3.9
